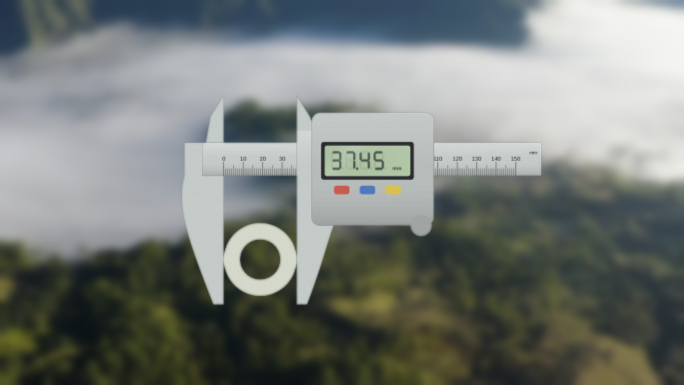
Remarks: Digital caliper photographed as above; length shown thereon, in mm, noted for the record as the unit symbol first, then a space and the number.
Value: mm 37.45
